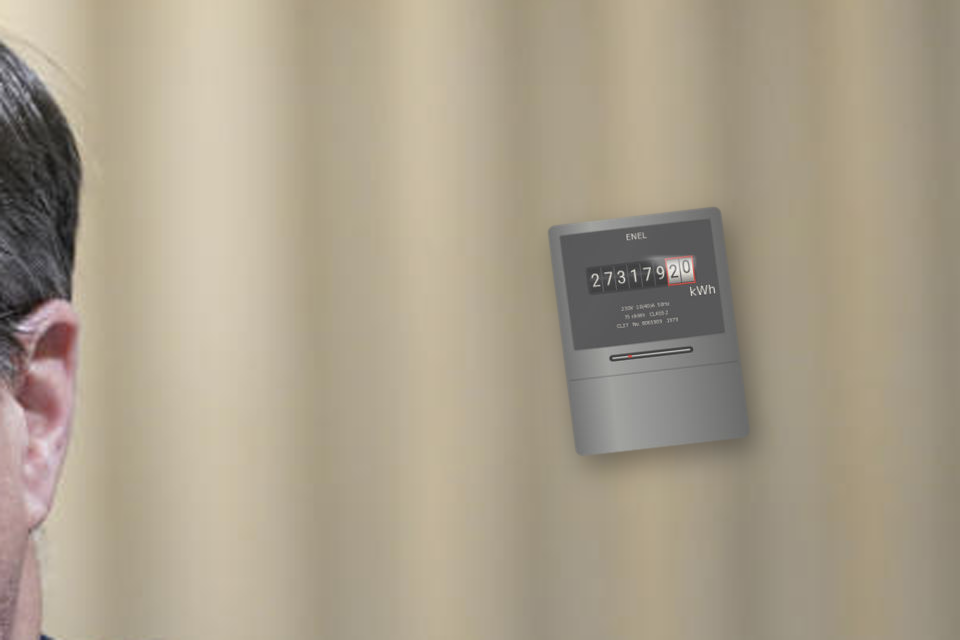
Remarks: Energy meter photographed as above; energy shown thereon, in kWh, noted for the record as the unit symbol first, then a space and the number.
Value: kWh 273179.20
